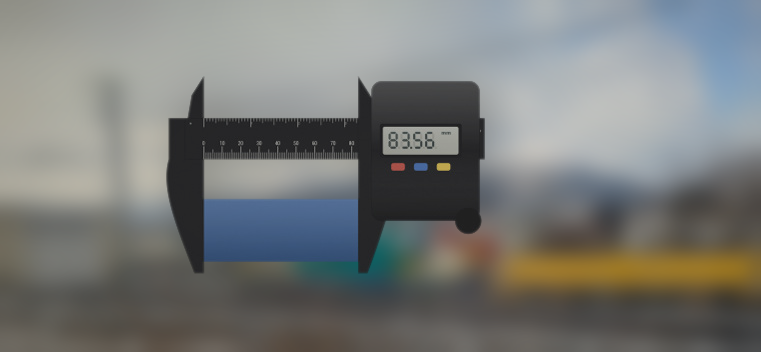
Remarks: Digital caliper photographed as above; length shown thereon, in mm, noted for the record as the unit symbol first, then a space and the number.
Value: mm 83.56
